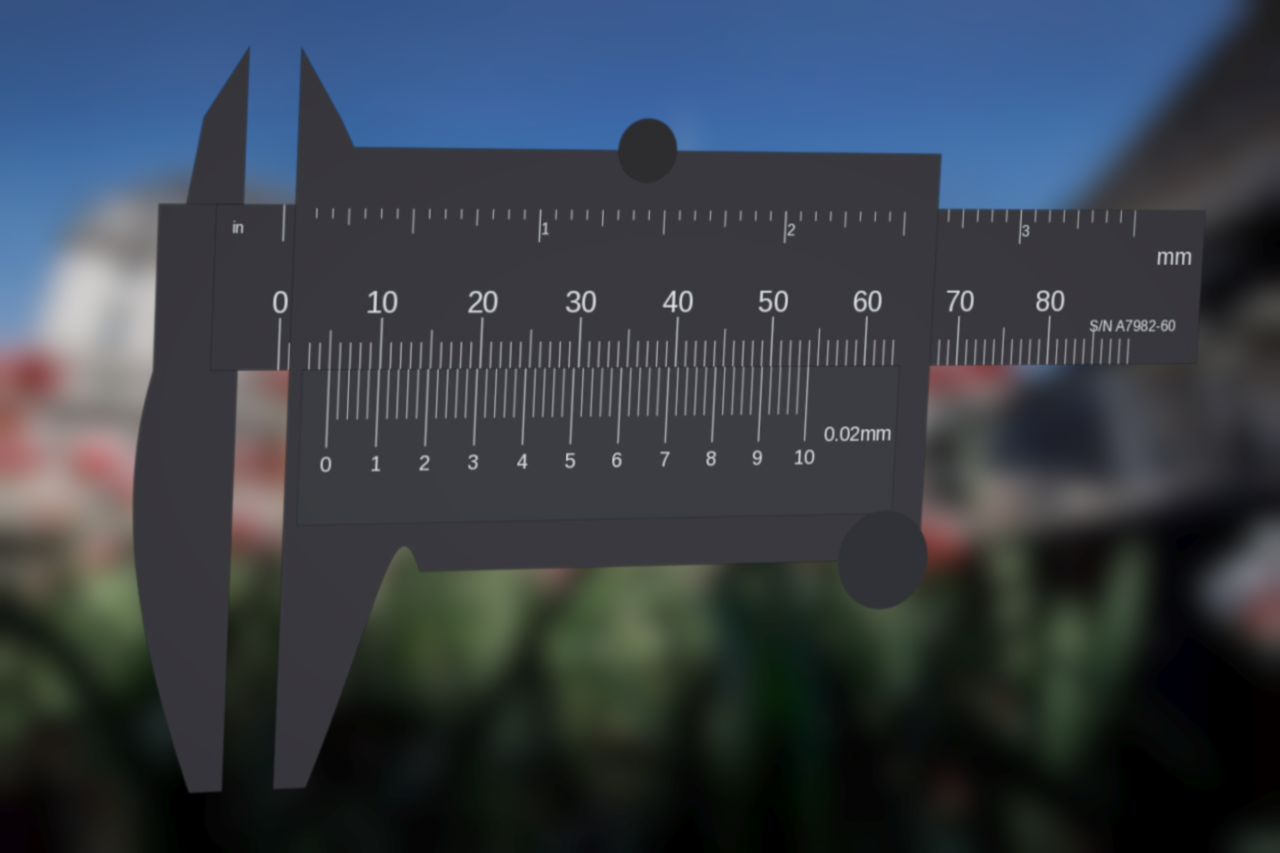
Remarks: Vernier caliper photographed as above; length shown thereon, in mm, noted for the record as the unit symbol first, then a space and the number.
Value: mm 5.0
